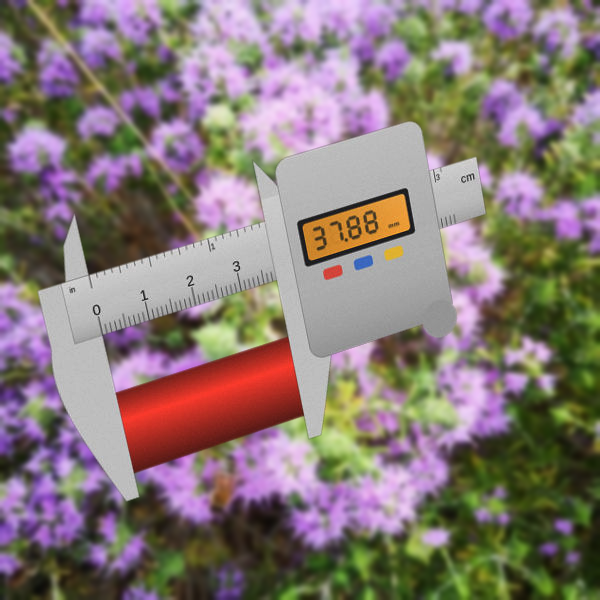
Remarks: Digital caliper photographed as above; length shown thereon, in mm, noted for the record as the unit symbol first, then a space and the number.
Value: mm 37.88
